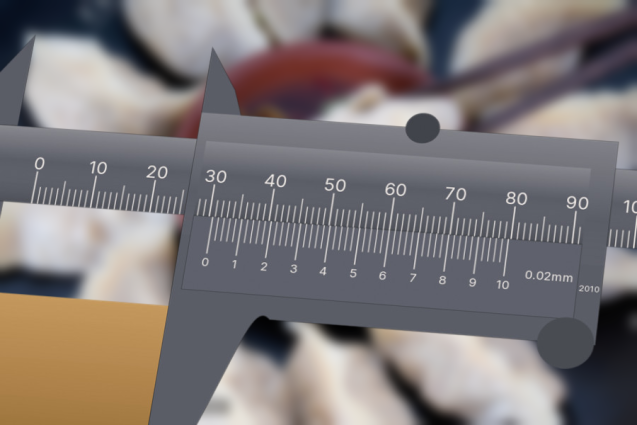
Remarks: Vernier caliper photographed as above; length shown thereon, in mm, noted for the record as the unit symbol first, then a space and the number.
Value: mm 30.6
